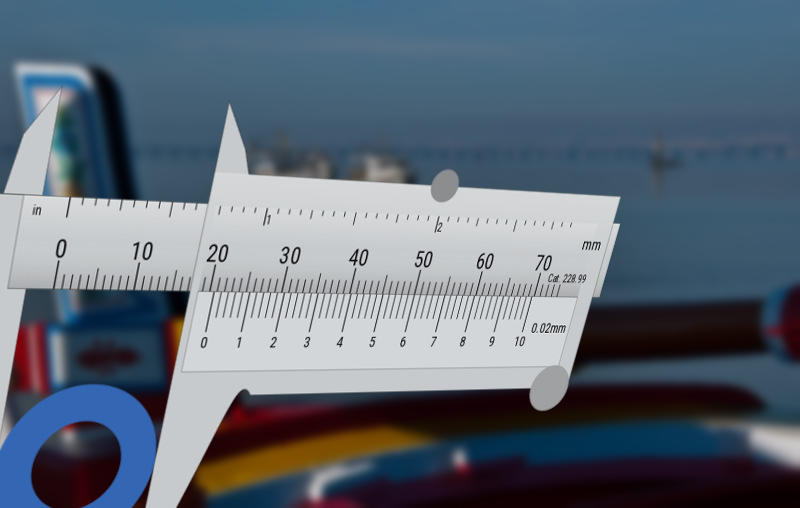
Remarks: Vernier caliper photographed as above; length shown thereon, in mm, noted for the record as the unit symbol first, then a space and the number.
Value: mm 20.6
